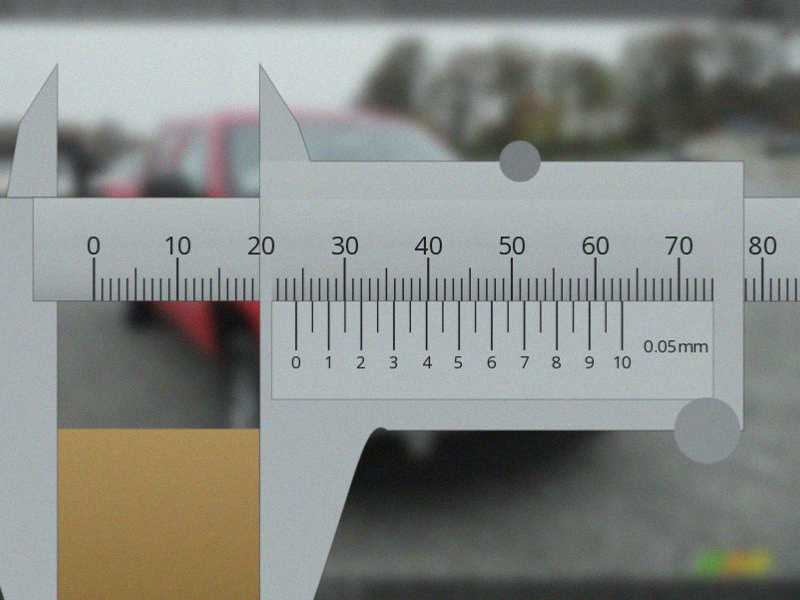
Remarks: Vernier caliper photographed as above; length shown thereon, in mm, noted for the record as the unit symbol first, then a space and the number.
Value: mm 24.2
